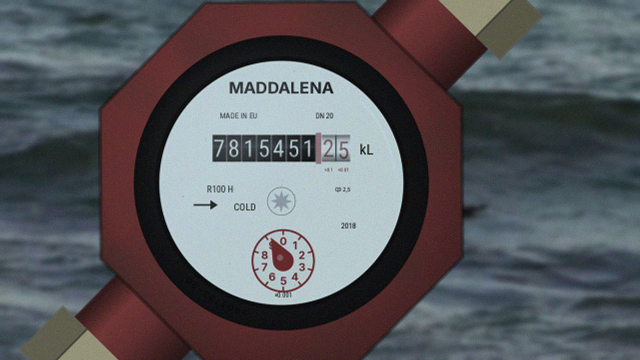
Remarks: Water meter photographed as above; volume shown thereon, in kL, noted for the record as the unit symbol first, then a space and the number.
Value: kL 7815451.249
